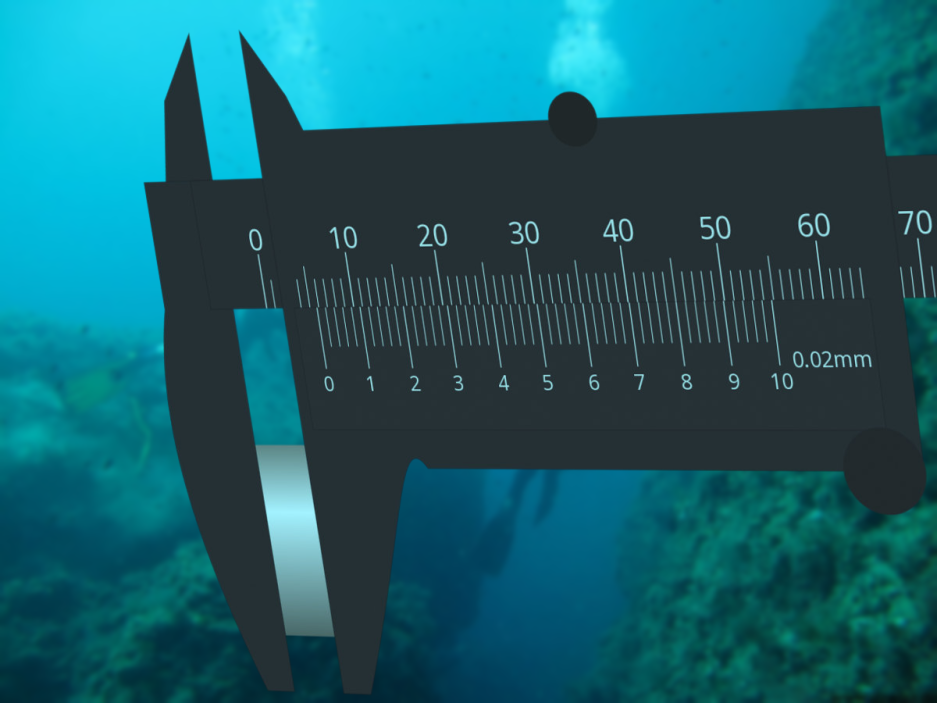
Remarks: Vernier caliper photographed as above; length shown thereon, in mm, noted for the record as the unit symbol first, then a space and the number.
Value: mm 5.8
